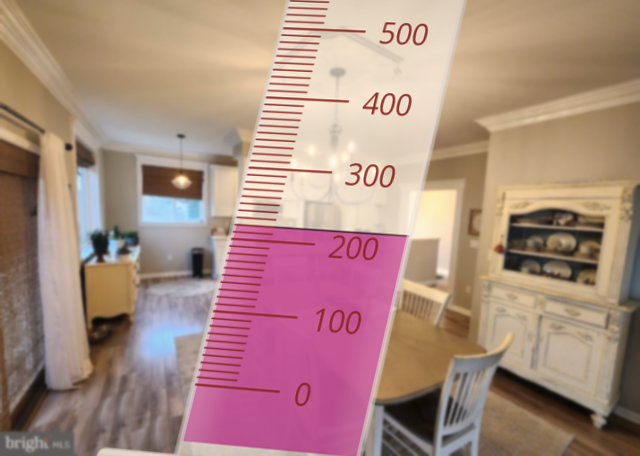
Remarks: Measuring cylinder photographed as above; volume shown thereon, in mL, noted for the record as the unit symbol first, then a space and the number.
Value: mL 220
